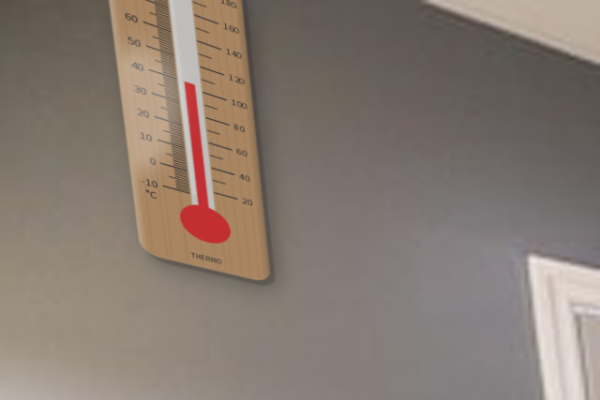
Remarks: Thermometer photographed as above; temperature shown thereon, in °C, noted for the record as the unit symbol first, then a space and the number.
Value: °C 40
